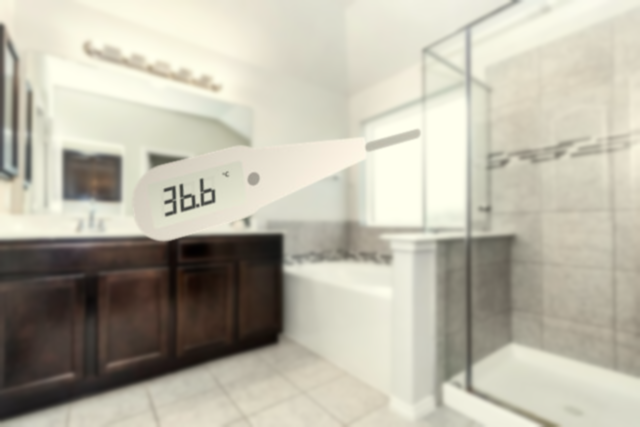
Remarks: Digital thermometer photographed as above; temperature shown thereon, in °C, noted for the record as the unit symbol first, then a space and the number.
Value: °C 36.6
